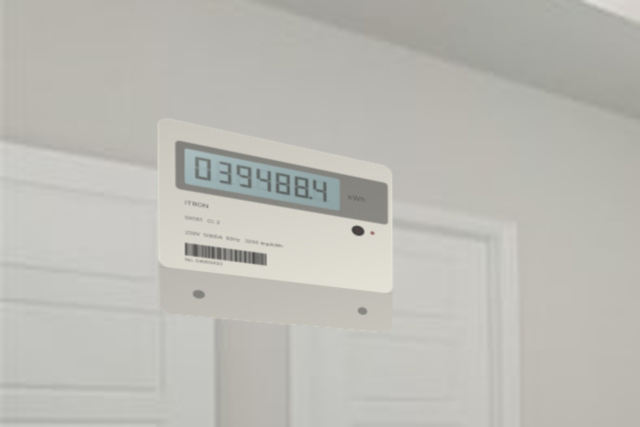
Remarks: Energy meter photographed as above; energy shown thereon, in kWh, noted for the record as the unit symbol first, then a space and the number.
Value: kWh 39488.4
